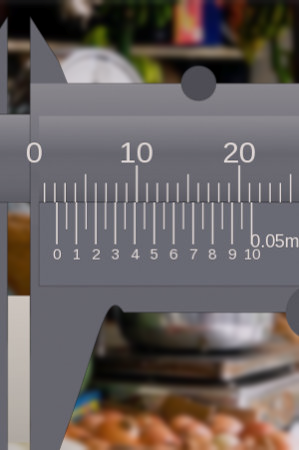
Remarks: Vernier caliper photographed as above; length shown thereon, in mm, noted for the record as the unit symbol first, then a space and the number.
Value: mm 2.2
